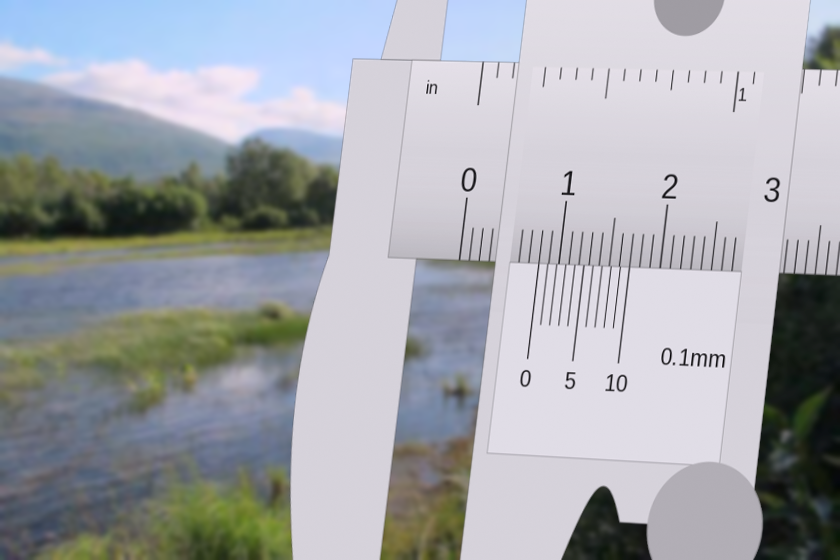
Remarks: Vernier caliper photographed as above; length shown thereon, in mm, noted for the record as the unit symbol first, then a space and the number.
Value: mm 8.0
